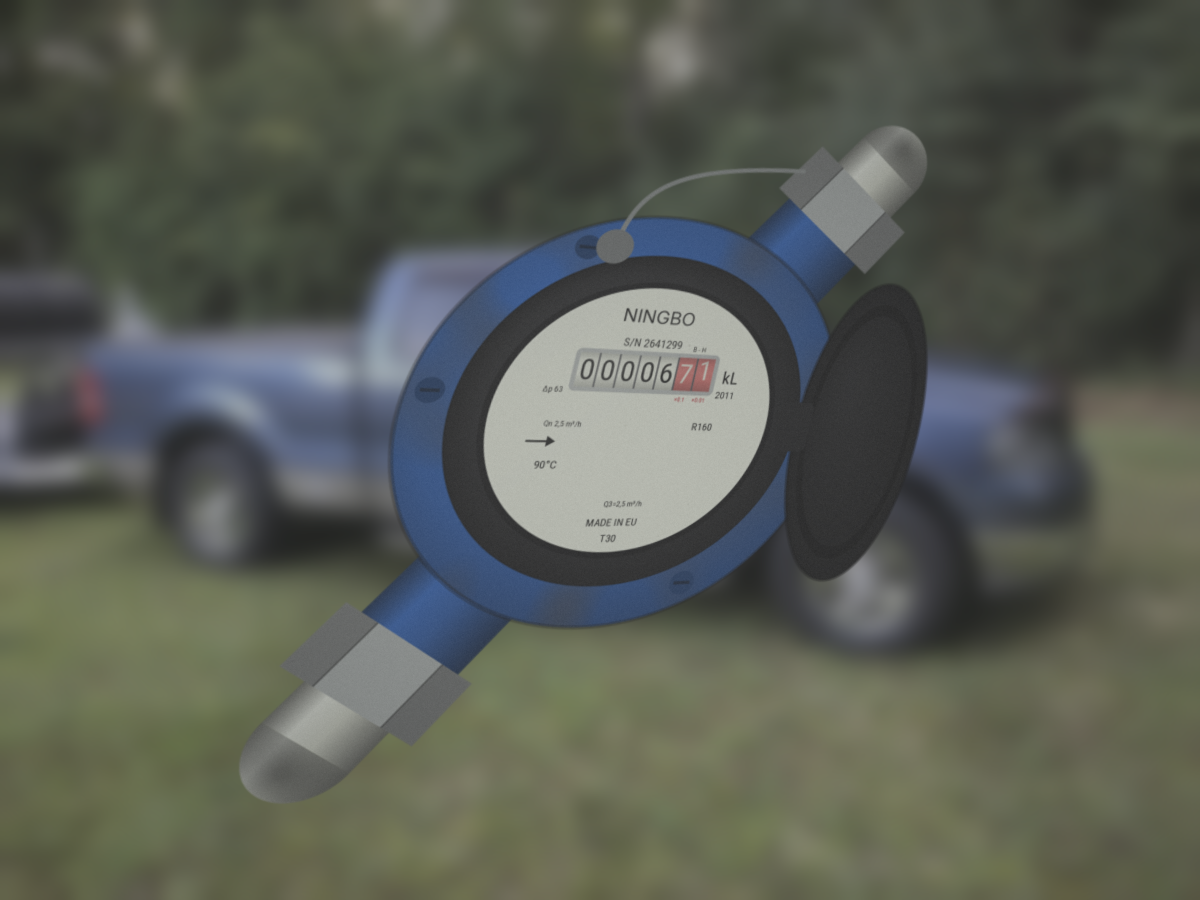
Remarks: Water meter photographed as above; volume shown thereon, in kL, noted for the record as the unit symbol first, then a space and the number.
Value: kL 6.71
